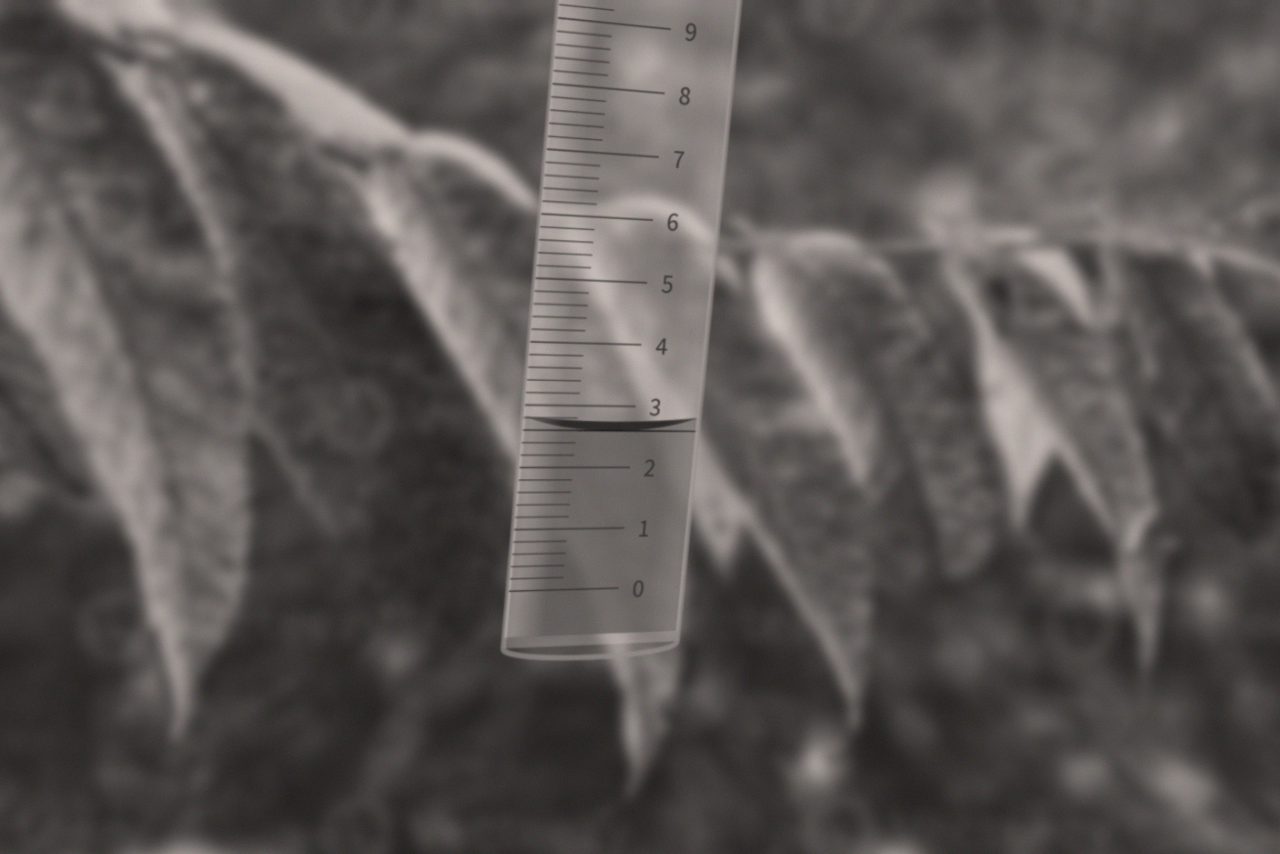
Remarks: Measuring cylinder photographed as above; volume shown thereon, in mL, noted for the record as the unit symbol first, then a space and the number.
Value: mL 2.6
